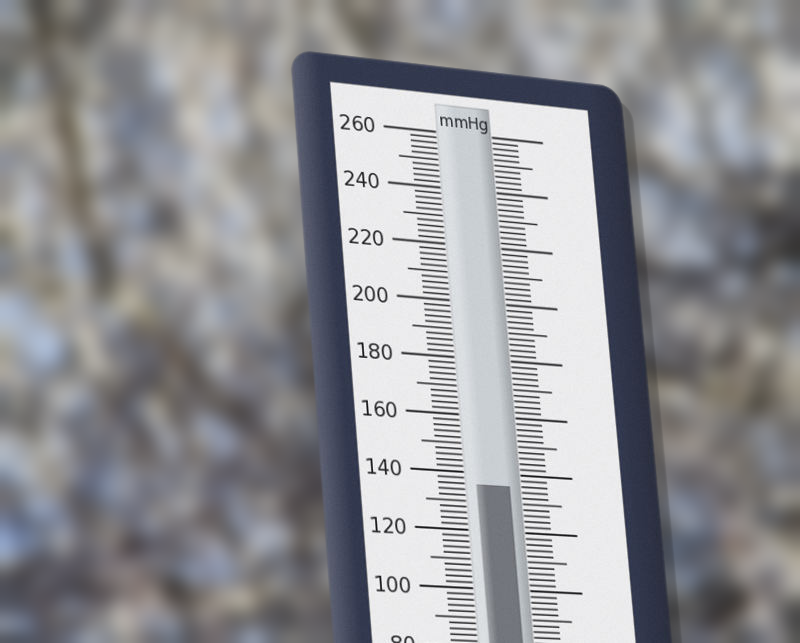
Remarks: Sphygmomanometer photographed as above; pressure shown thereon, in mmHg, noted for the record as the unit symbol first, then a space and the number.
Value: mmHg 136
